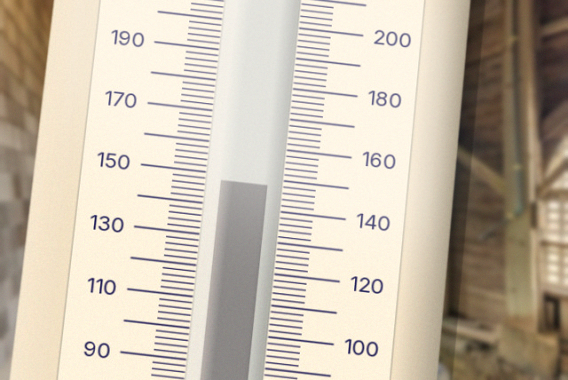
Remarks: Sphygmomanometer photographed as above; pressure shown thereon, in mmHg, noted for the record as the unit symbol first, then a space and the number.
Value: mmHg 148
